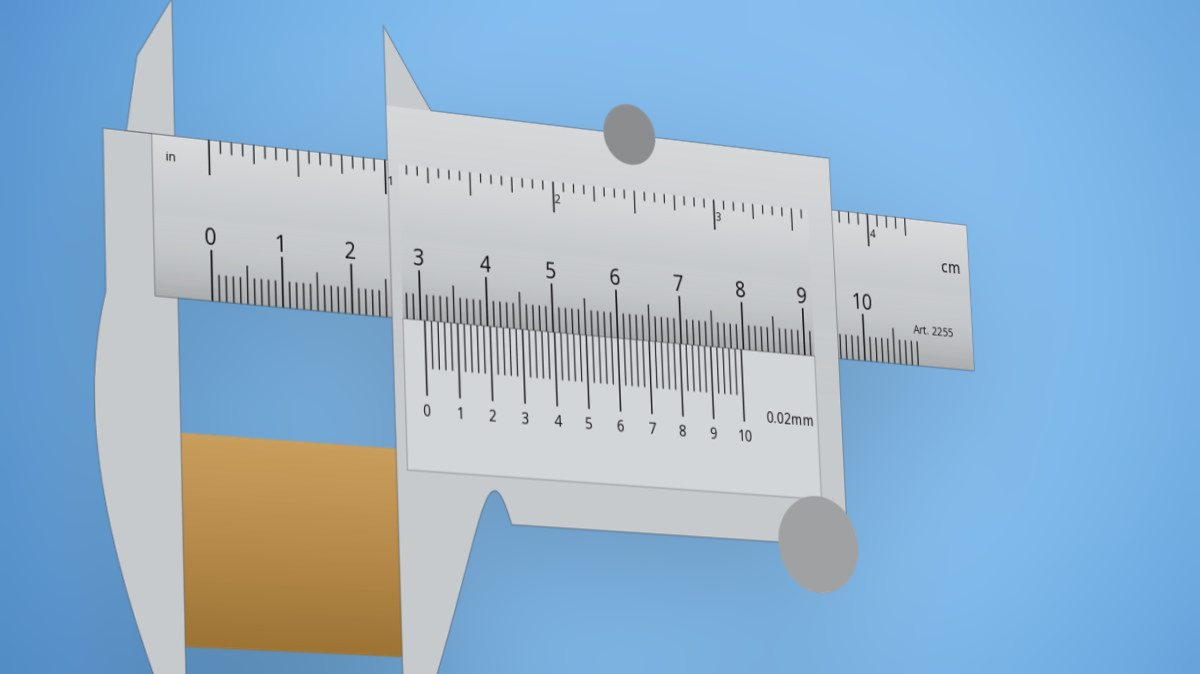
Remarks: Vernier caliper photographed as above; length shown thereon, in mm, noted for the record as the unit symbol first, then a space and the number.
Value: mm 30.6
